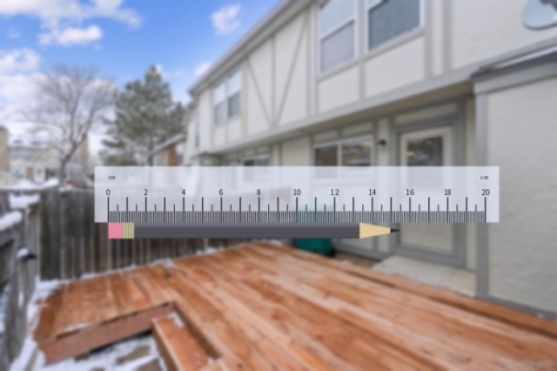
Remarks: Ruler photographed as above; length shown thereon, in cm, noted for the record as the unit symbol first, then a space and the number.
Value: cm 15.5
